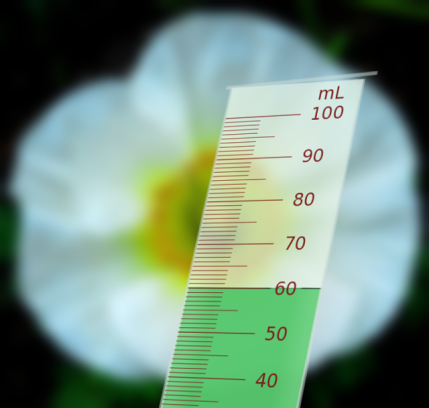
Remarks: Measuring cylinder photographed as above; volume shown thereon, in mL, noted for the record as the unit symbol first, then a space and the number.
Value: mL 60
